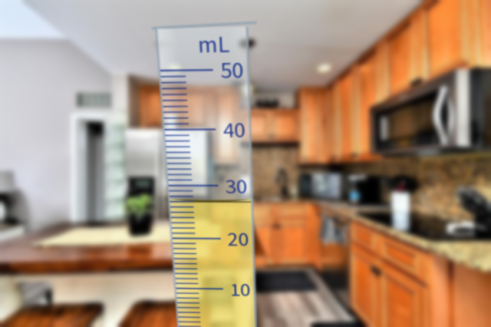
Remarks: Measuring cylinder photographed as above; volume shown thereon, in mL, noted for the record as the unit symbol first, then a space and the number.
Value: mL 27
